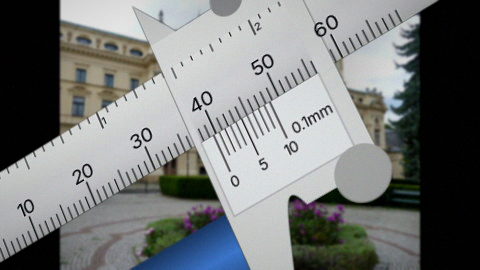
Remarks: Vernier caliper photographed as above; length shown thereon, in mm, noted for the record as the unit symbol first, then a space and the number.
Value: mm 39.6
